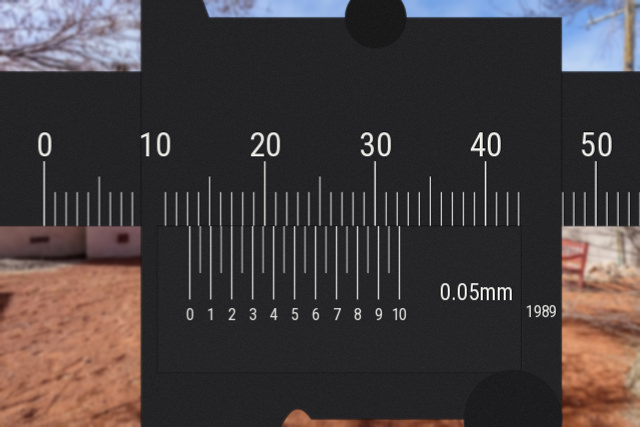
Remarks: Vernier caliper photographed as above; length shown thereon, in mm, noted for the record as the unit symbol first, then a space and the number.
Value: mm 13.2
